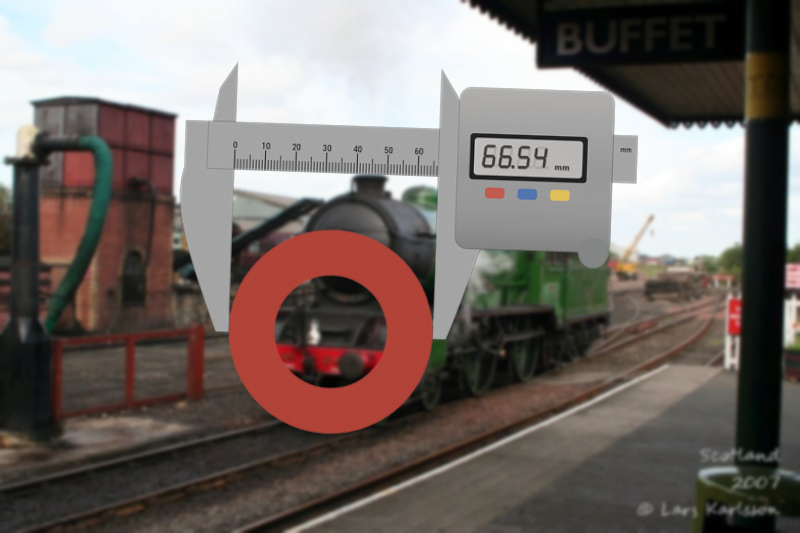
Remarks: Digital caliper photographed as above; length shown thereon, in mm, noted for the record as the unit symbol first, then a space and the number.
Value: mm 66.54
